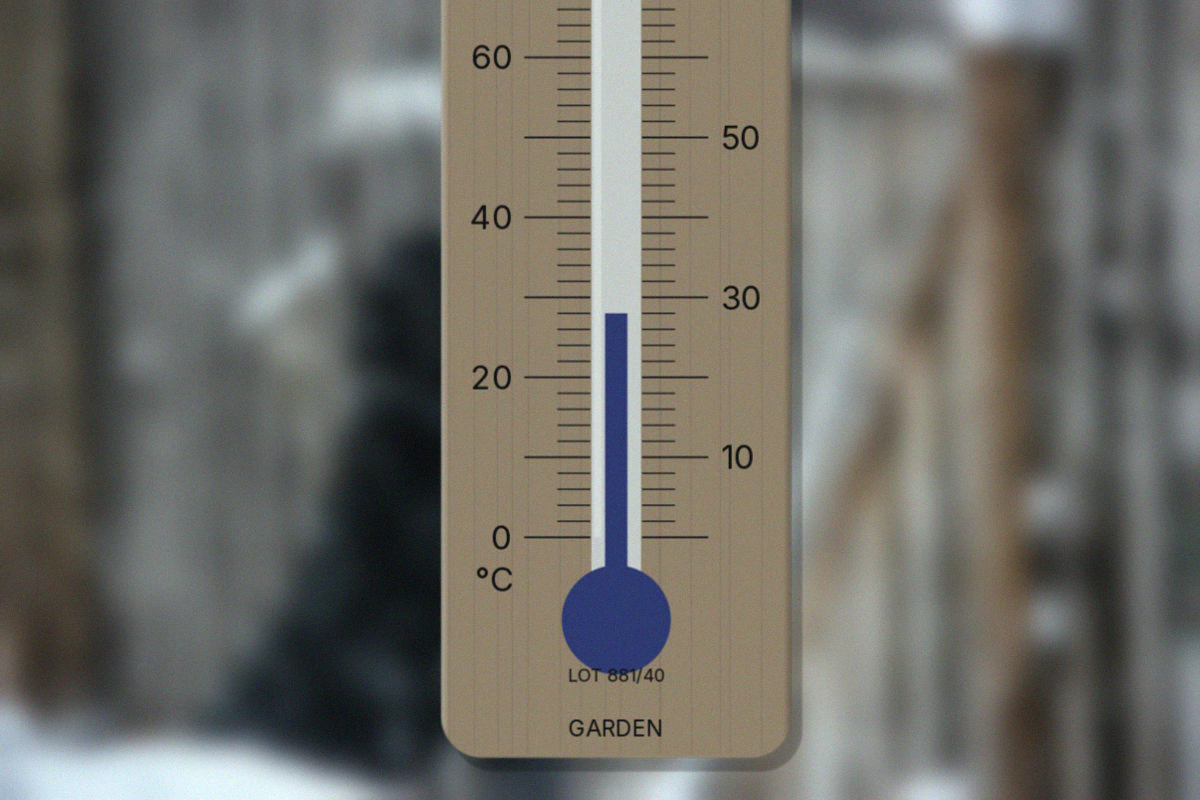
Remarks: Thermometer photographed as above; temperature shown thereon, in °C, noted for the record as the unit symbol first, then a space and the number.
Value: °C 28
